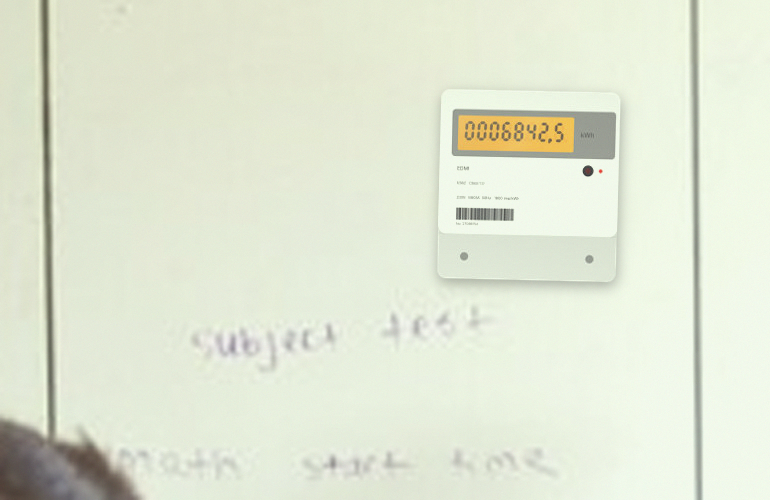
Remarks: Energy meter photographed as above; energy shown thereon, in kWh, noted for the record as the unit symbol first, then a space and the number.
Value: kWh 6842.5
